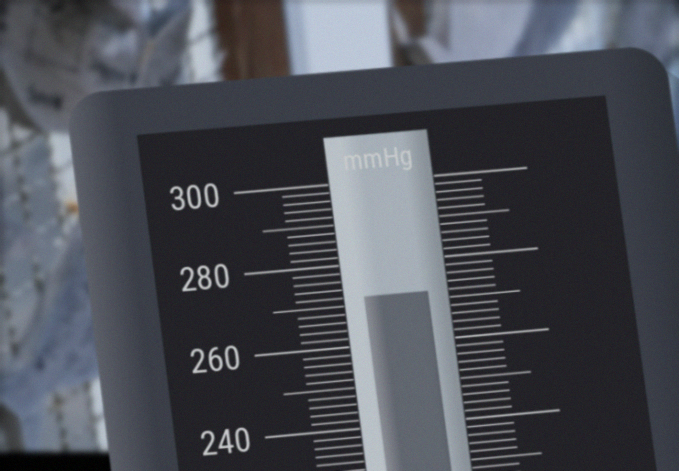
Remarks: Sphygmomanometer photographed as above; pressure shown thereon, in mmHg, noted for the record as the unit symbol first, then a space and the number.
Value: mmHg 272
